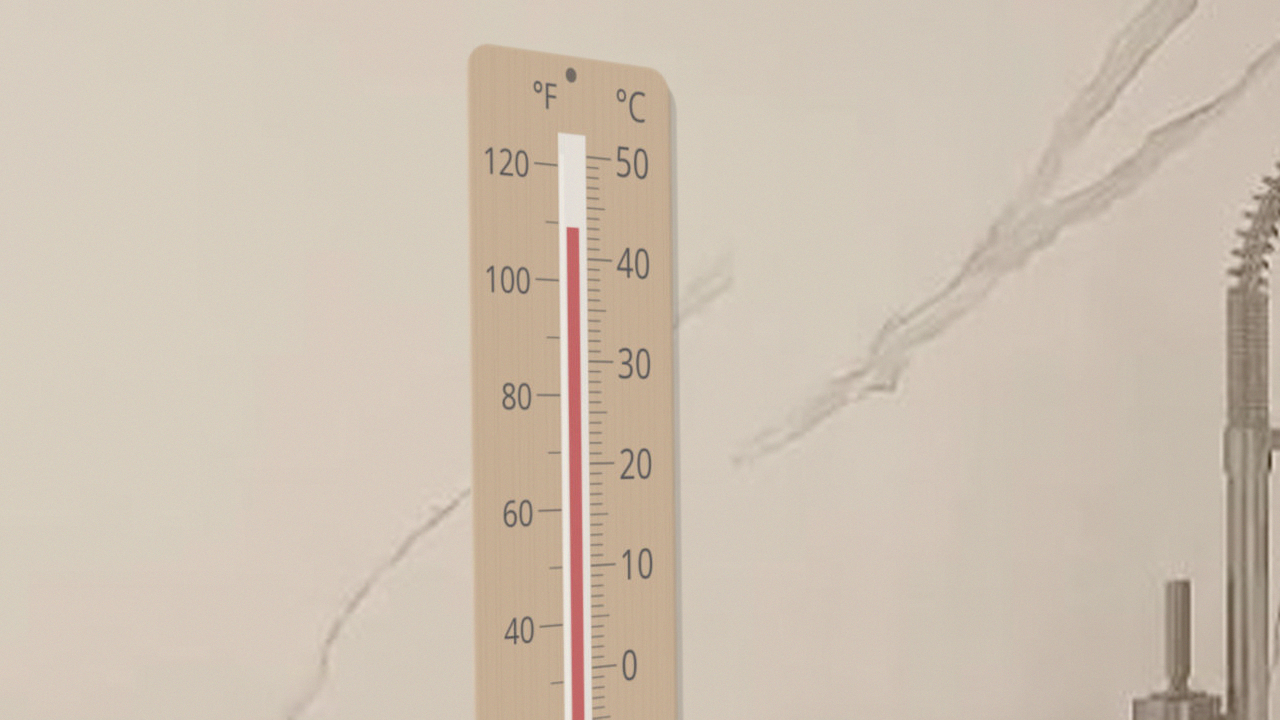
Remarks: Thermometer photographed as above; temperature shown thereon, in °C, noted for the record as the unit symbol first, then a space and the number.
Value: °C 43
